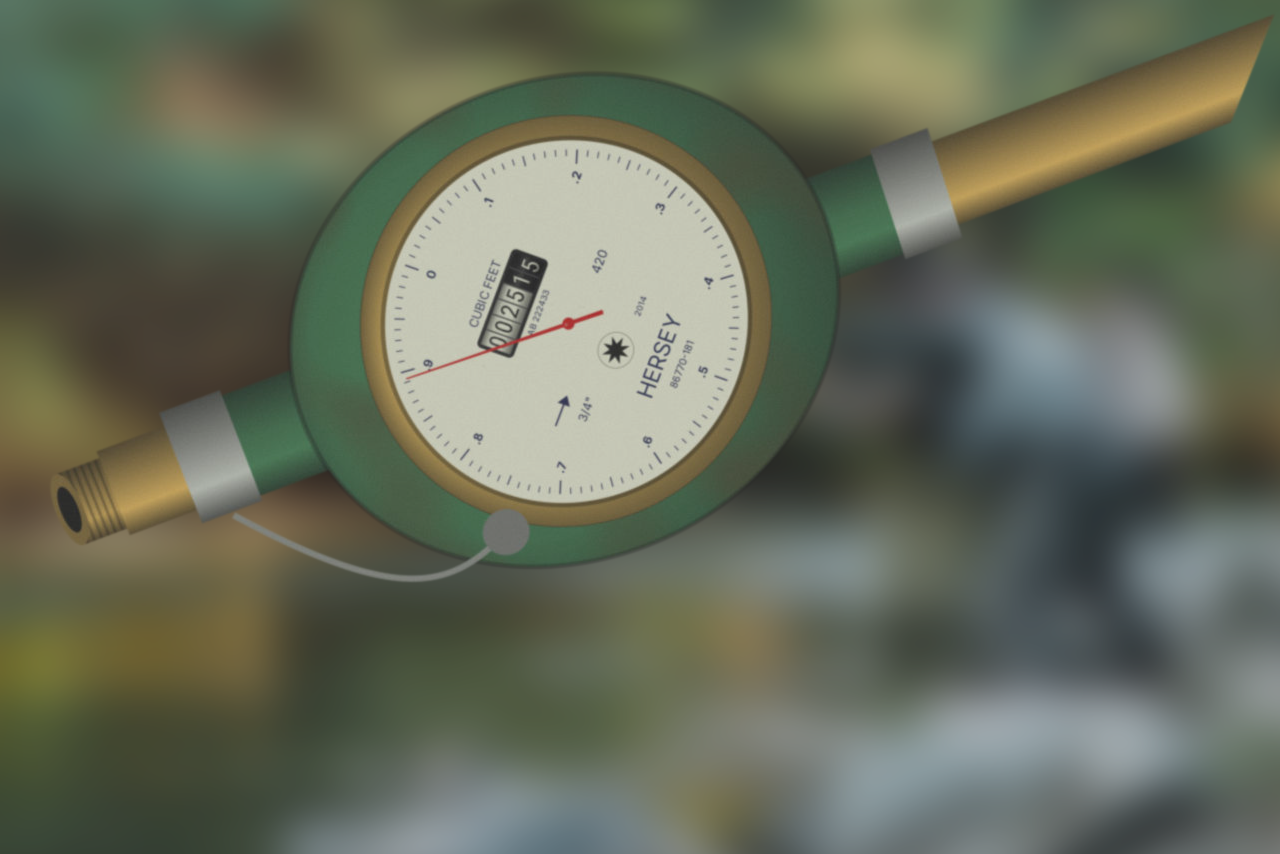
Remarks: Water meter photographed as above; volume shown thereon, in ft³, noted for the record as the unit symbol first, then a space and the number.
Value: ft³ 2514.89
